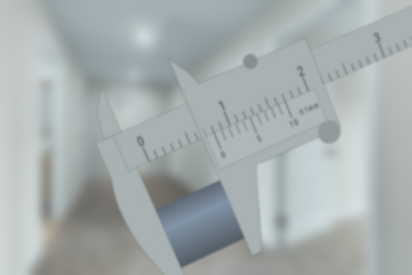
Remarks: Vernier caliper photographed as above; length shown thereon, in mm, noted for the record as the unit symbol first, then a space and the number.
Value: mm 8.0
